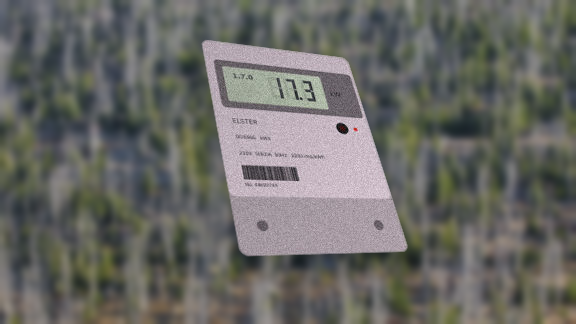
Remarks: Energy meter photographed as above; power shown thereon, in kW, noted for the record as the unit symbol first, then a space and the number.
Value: kW 17.3
